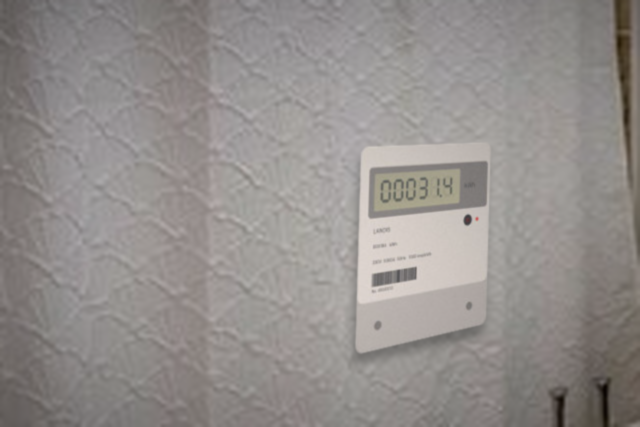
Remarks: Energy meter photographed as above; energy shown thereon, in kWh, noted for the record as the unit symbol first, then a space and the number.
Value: kWh 31.4
